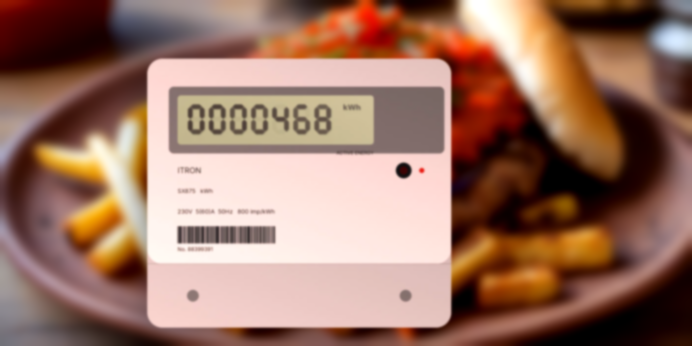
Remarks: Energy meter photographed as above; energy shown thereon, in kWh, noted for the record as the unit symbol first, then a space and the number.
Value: kWh 468
